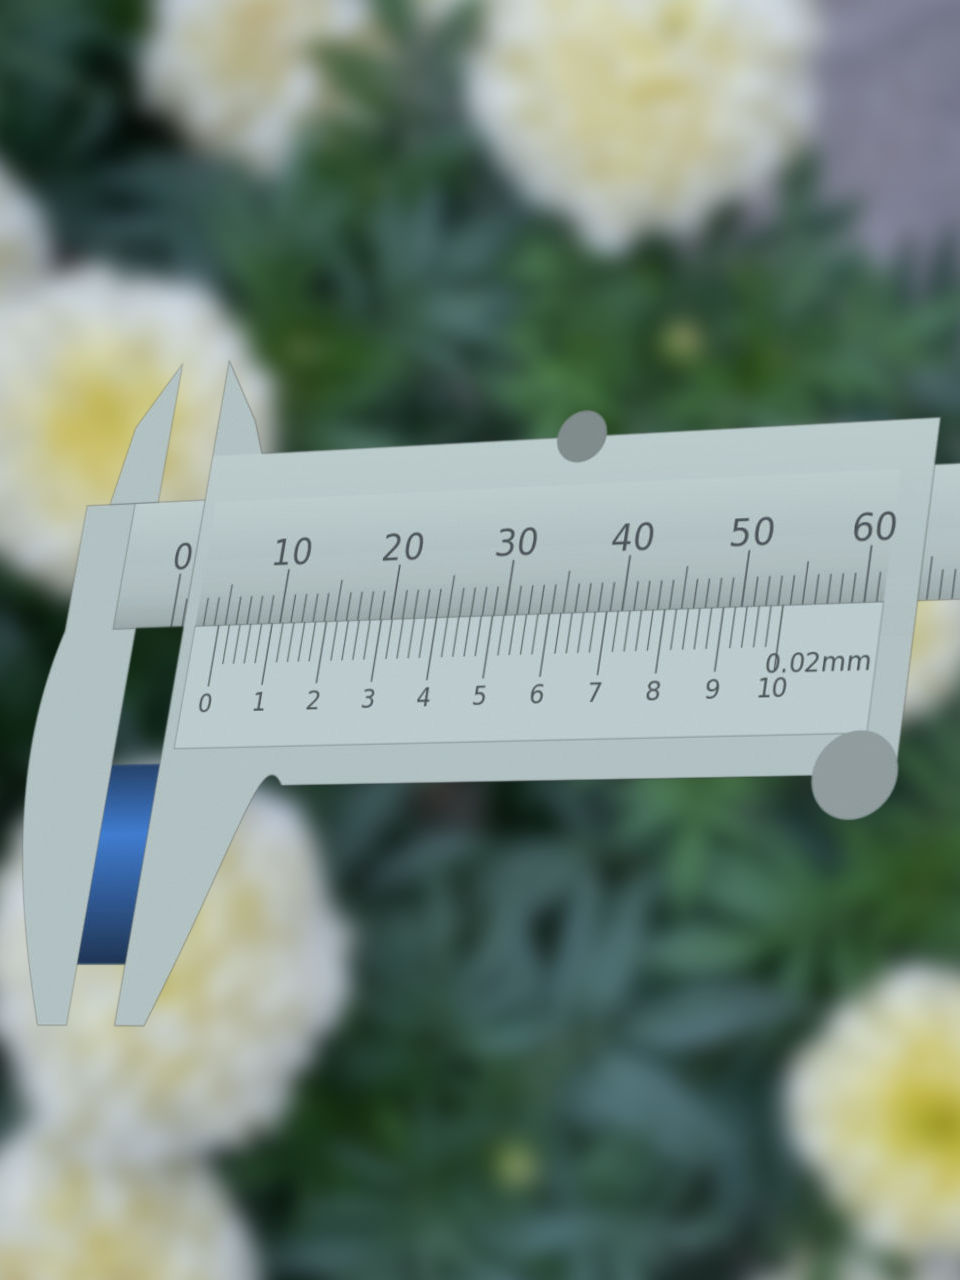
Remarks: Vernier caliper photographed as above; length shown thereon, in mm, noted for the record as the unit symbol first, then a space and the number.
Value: mm 4.4
